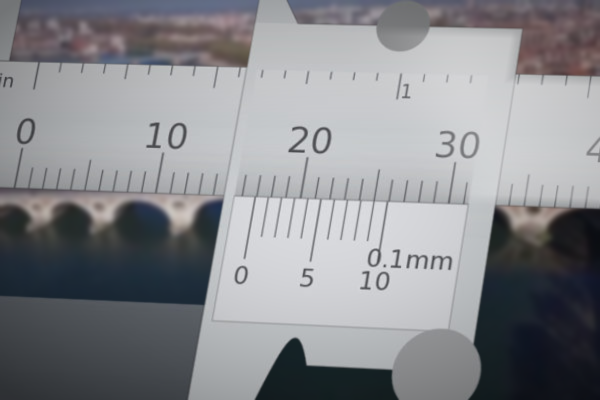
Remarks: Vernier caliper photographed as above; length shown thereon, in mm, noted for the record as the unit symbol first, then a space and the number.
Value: mm 16.9
